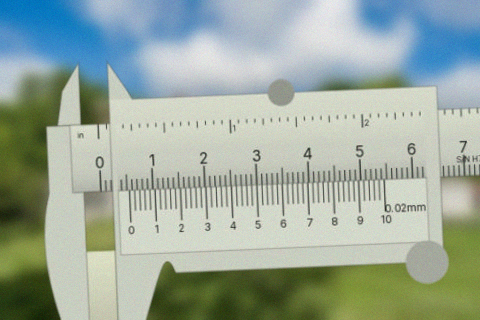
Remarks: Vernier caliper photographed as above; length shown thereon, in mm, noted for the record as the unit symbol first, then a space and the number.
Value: mm 5.5
